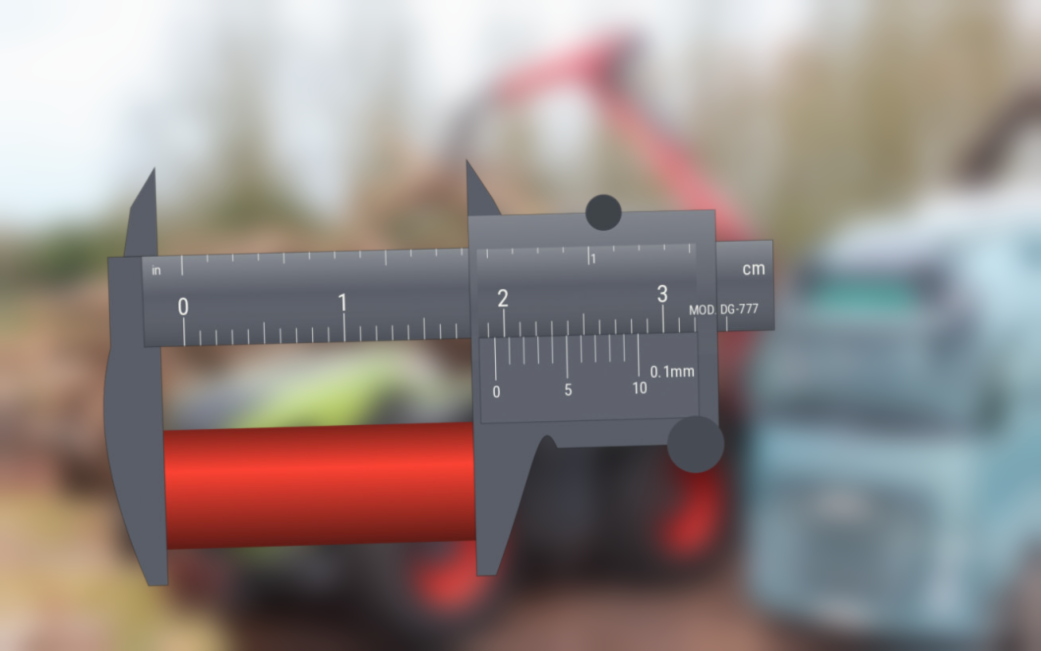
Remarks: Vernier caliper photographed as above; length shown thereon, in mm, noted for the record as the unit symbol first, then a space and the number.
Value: mm 19.4
